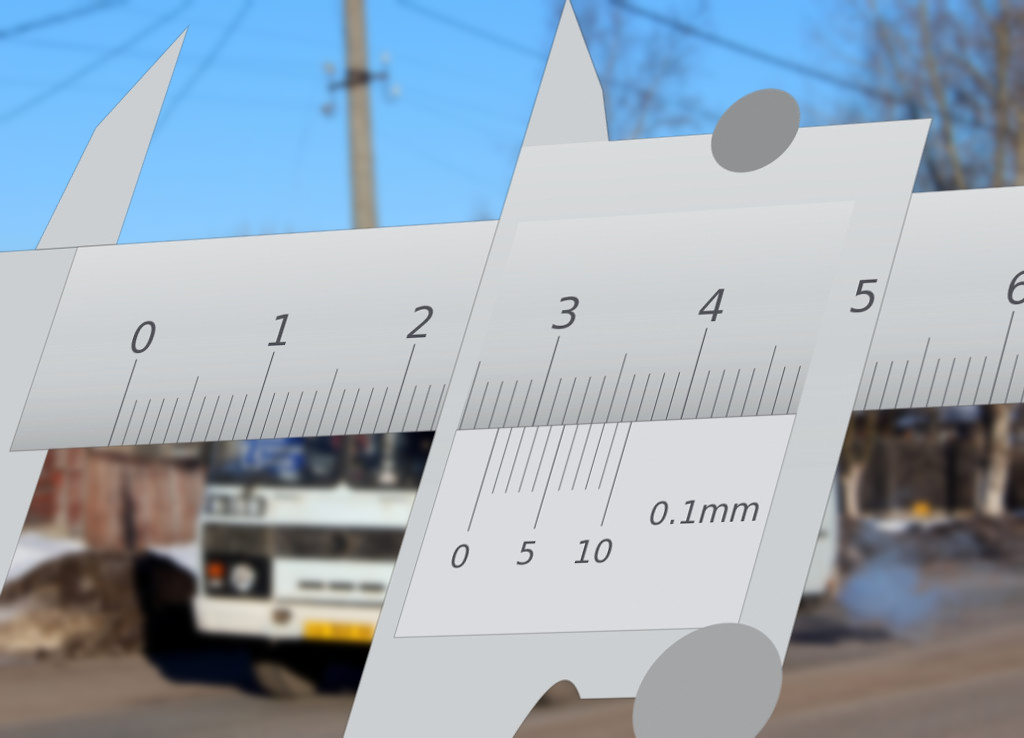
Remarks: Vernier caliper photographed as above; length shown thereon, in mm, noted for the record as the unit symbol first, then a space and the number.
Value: mm 27.7
